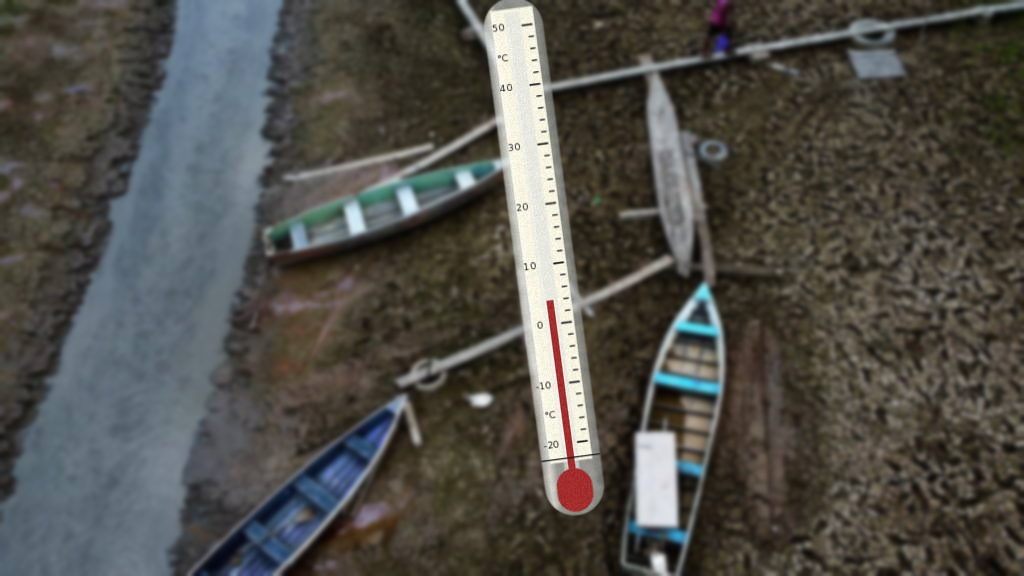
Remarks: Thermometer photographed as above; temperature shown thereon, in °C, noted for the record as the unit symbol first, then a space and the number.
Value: °C 4
